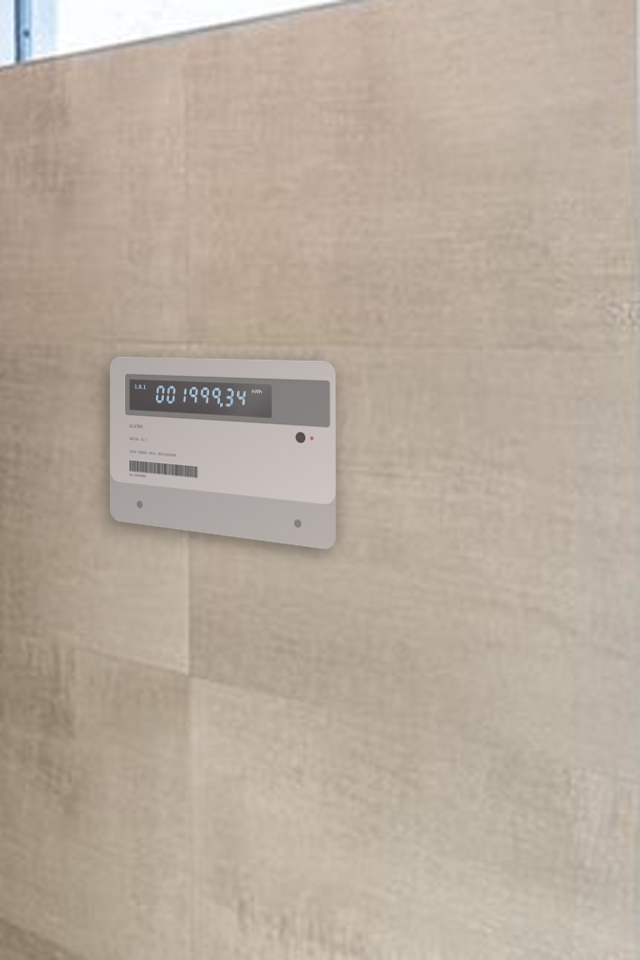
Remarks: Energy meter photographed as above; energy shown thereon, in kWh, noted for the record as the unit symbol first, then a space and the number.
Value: kWh 1999.34
